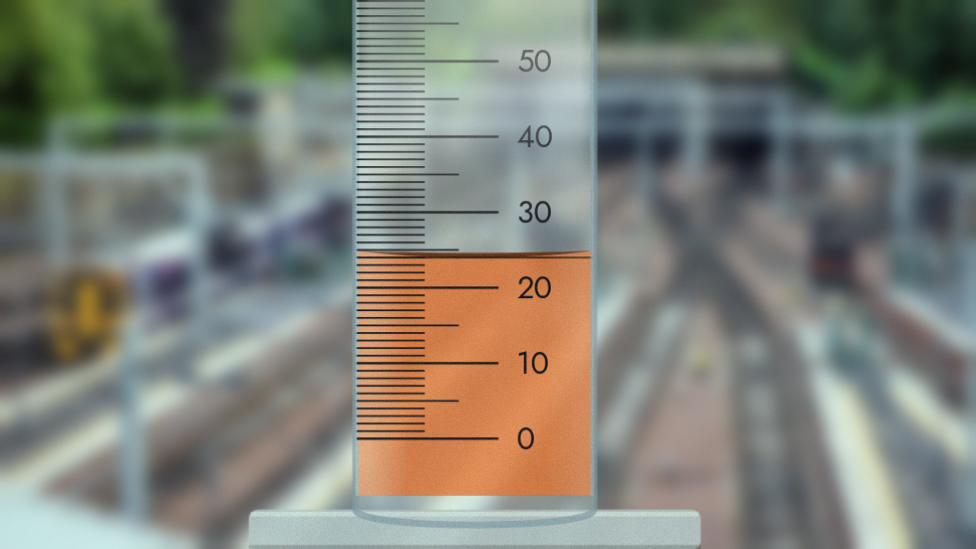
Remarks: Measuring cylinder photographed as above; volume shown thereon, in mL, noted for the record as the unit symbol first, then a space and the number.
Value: mL 24
